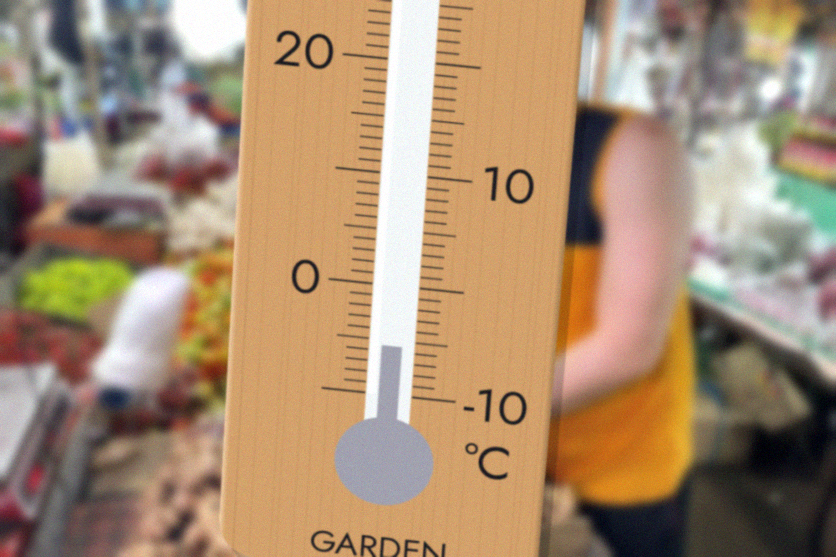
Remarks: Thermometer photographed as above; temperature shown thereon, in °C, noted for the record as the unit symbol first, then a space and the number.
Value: °C -5.5
